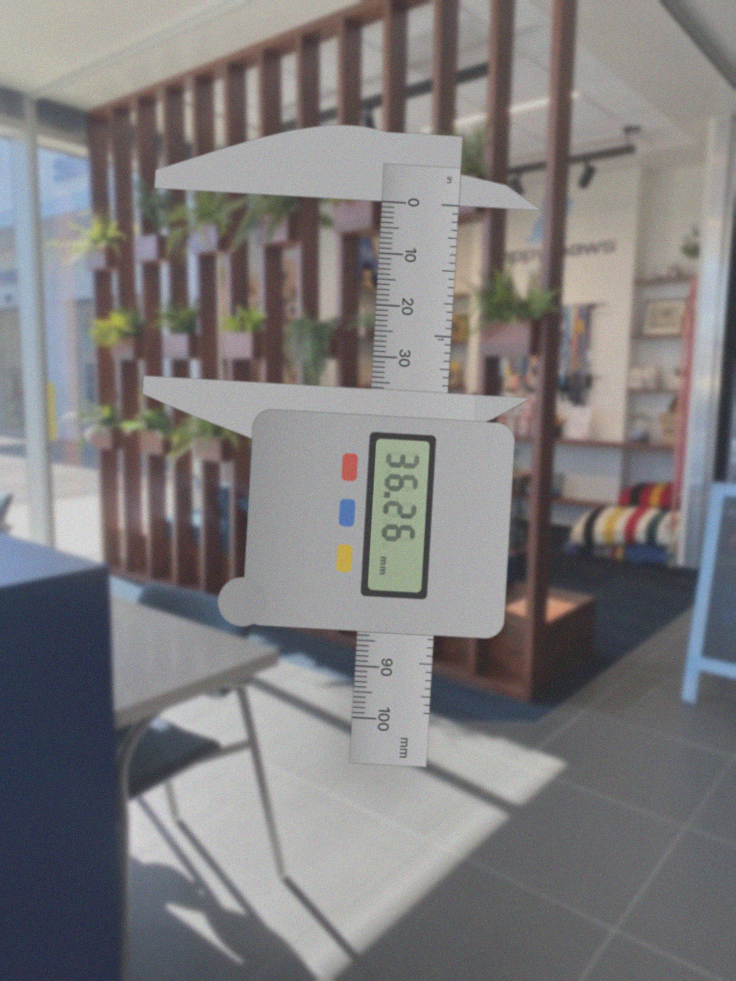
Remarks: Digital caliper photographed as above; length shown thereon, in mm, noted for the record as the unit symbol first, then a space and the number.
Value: mm 36.26
